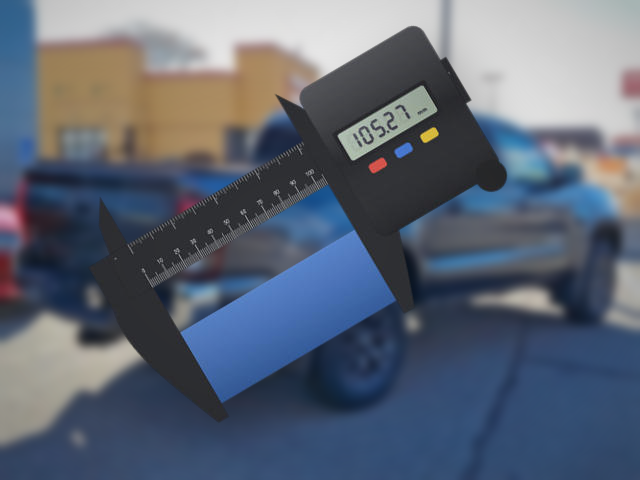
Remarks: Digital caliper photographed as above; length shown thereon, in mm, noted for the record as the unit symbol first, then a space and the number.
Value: mm 105.27
